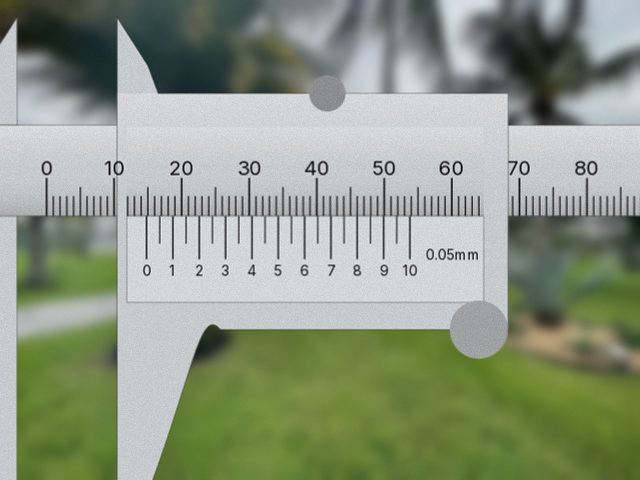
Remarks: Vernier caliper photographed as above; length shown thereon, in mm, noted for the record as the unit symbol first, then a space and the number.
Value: mm 14.8
